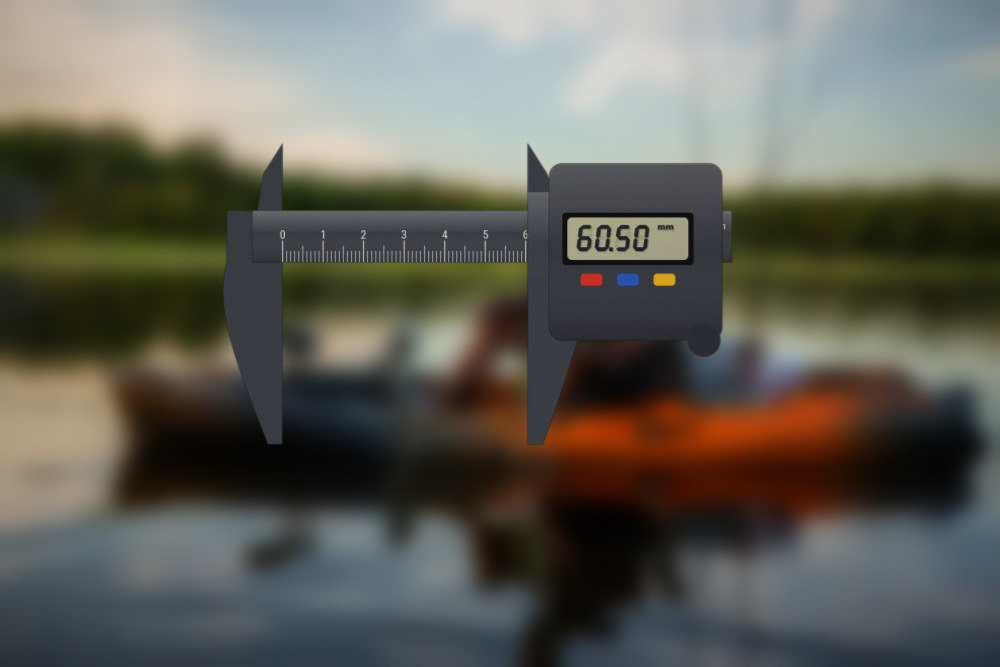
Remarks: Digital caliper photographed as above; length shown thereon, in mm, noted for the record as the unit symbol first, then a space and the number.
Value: mm 60.50
